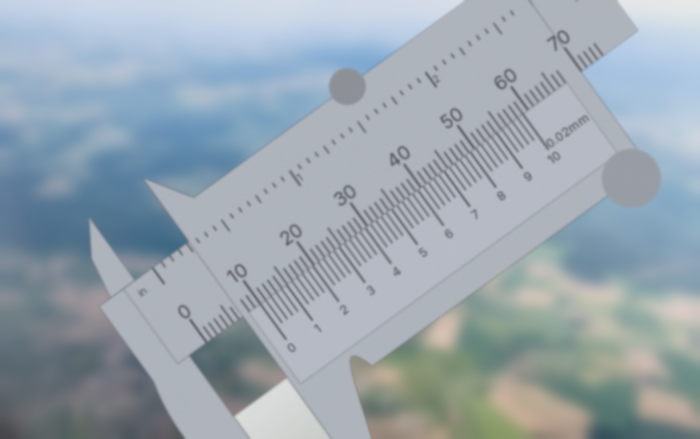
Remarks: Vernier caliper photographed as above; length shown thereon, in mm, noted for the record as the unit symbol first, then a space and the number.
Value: mm 10.0
